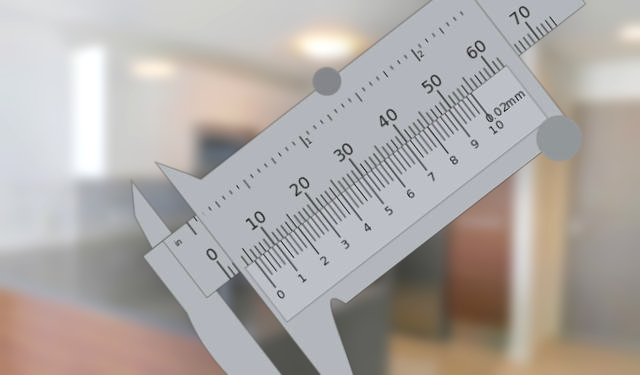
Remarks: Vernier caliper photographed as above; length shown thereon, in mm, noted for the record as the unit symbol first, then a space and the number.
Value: mm 5.4
